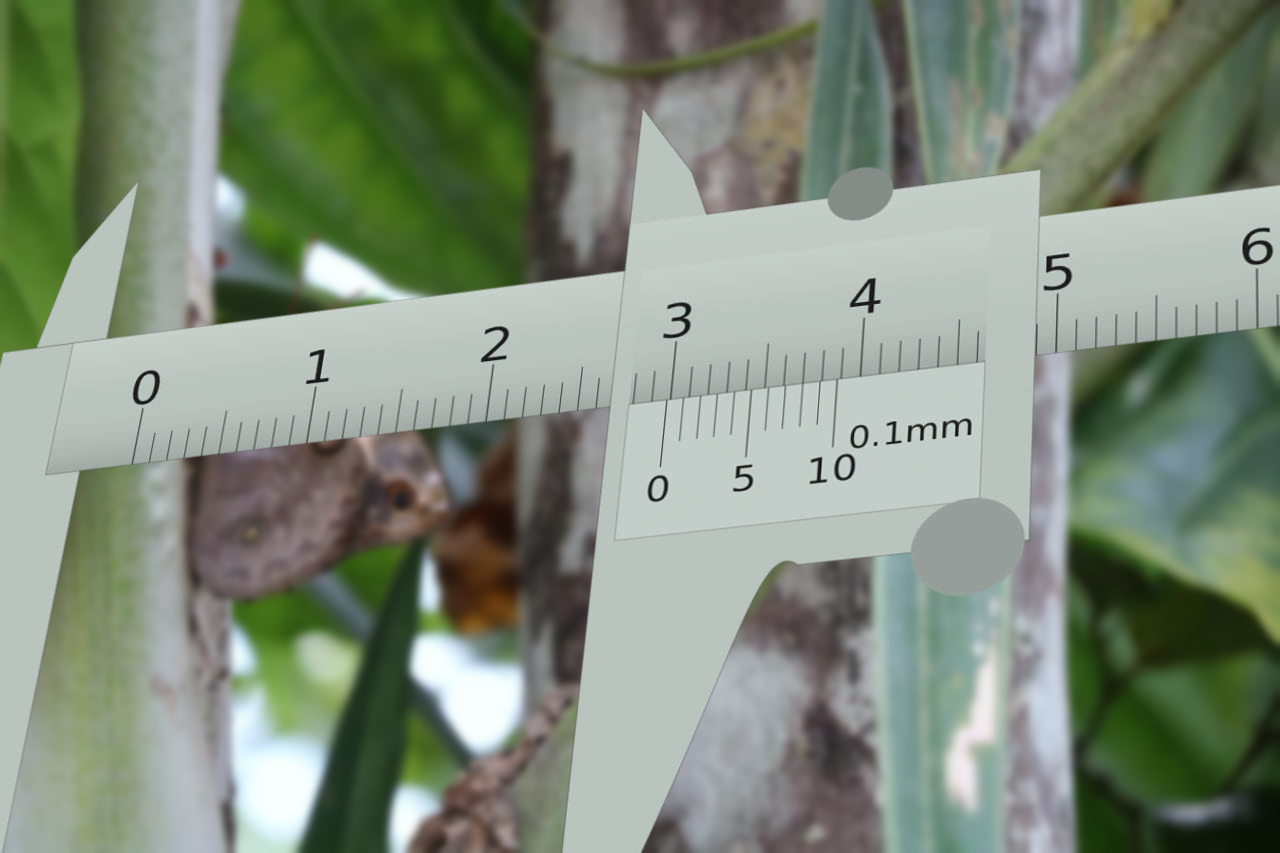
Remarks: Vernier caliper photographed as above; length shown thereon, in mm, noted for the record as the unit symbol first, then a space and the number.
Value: mm 29.8
